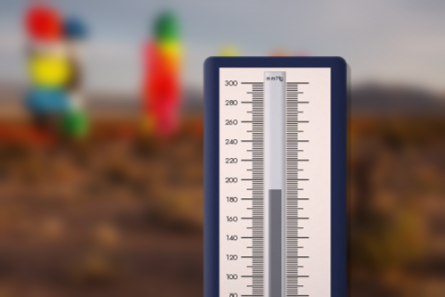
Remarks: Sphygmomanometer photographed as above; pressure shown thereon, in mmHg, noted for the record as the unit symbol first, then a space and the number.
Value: mmHg 190
